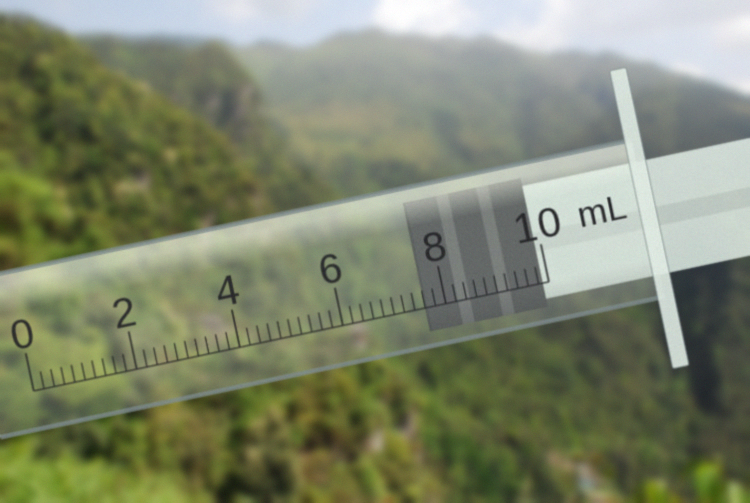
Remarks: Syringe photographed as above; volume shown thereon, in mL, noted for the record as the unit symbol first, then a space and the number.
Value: mL 7.6
